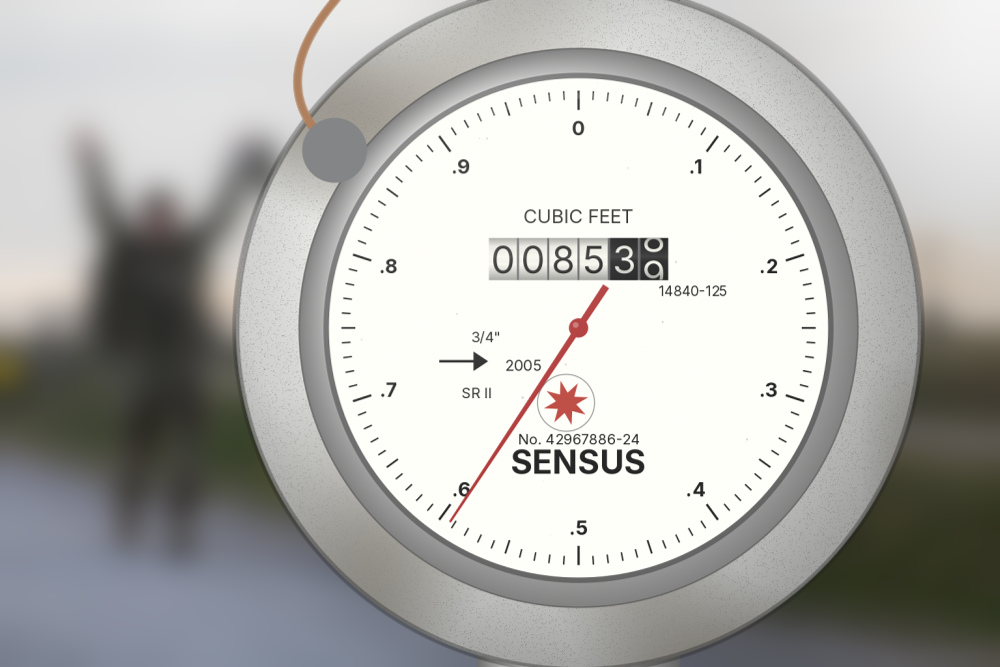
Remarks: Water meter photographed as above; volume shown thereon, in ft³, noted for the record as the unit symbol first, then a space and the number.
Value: ft³ 8538.59
